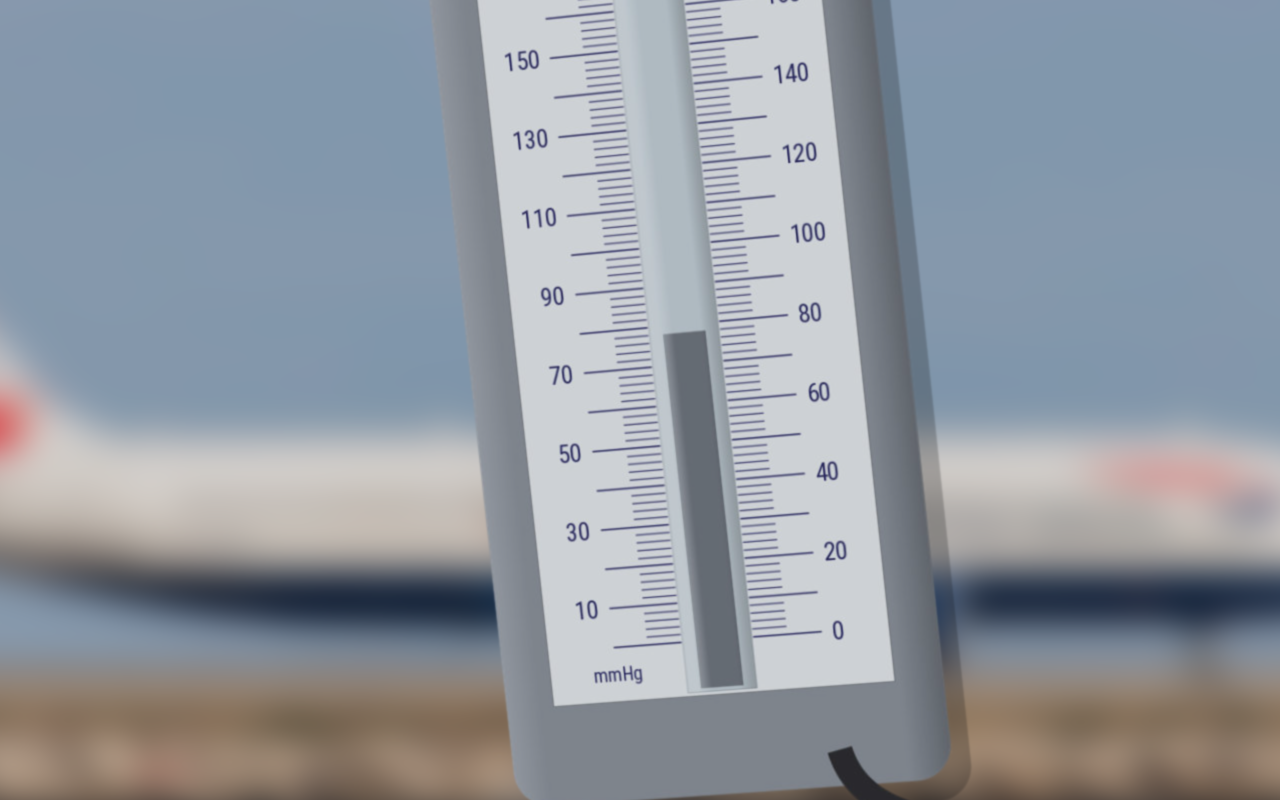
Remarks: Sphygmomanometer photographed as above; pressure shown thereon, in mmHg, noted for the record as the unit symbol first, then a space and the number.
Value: mmHg 78
